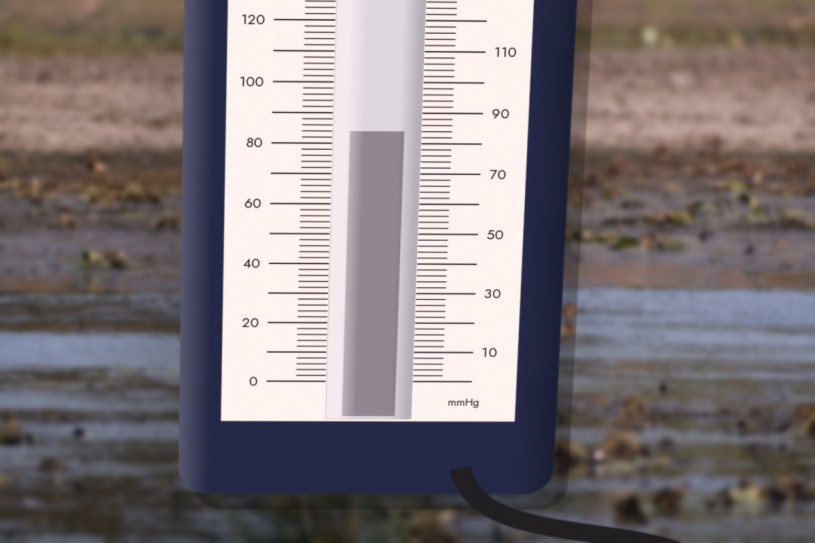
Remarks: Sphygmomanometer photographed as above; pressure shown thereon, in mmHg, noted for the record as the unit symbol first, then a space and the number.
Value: mmHg 84
